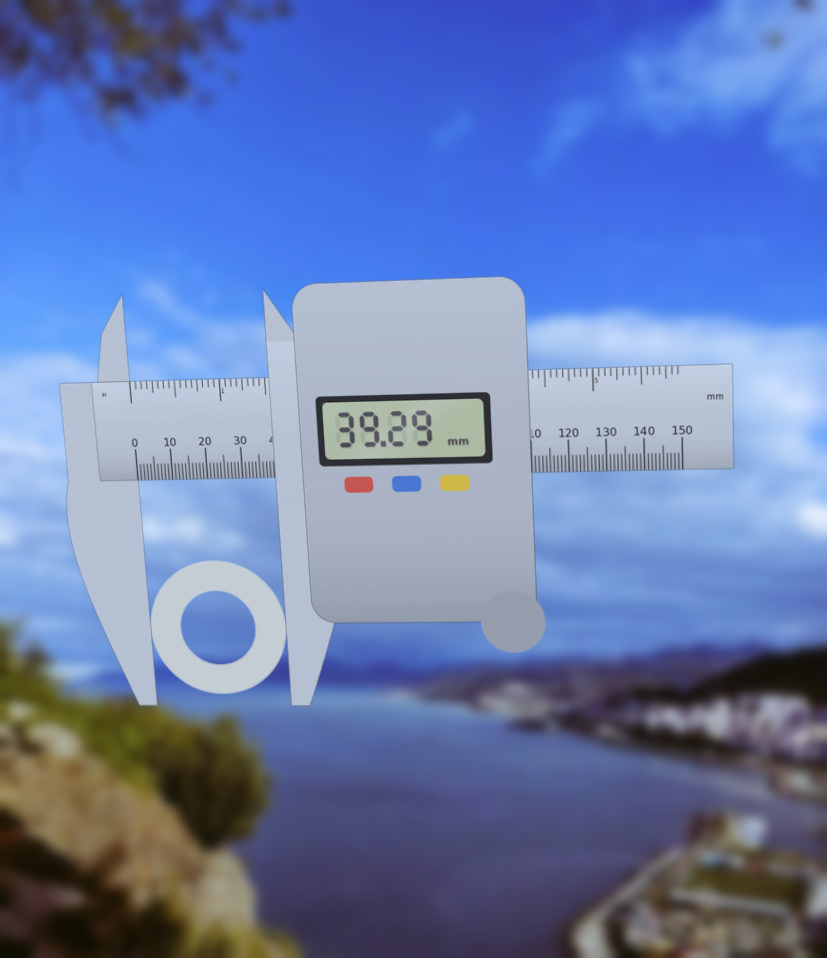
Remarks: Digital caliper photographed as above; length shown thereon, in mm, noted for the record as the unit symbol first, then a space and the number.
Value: mm 39.29
